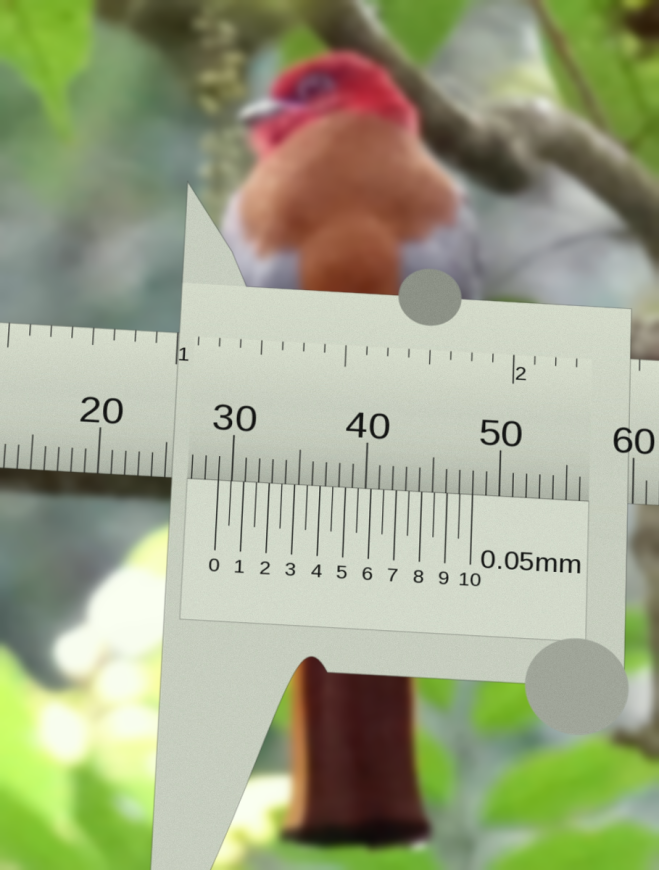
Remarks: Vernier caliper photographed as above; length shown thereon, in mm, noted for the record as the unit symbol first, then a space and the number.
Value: mm 29.0
